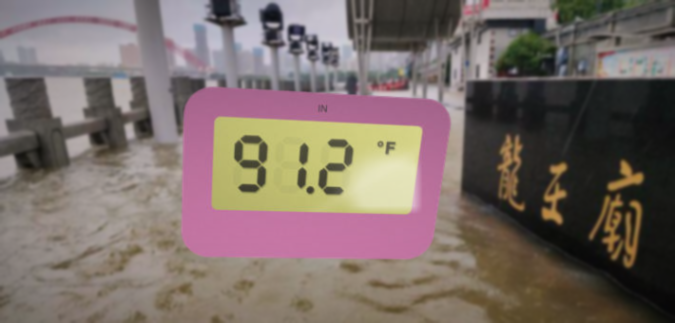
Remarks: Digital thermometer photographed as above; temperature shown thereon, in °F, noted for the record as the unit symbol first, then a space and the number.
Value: °F 91.2
